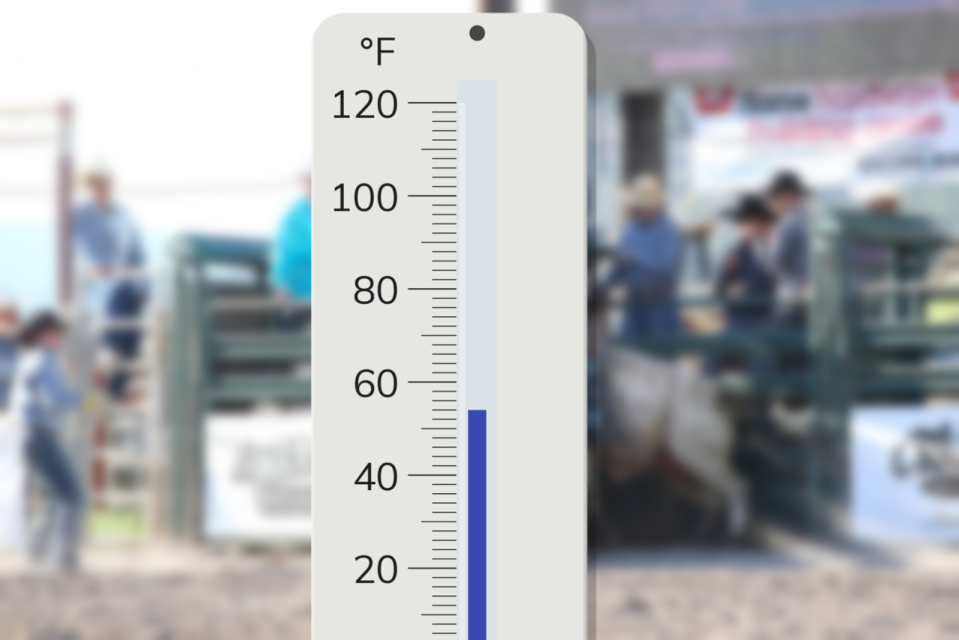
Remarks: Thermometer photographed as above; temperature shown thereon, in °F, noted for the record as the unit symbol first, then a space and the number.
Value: °F 54
